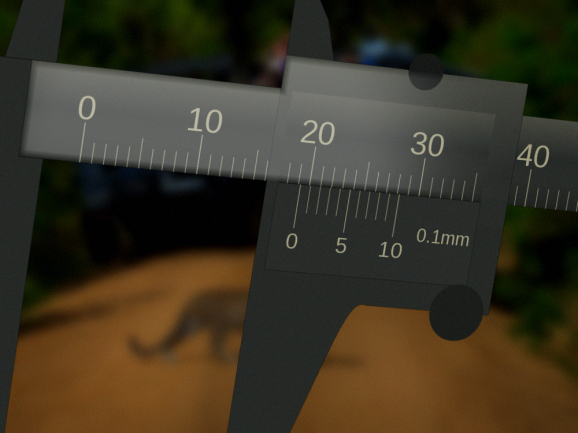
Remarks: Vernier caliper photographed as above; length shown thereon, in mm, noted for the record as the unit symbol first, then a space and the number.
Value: mm 19.2
